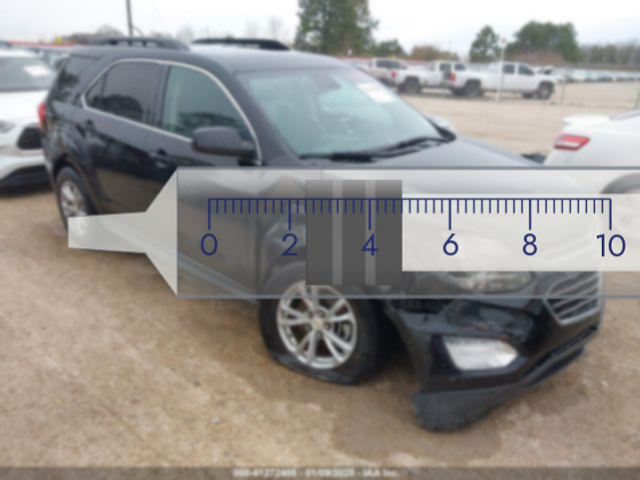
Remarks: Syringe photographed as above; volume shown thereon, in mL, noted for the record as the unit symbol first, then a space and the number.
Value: mL 2.4
